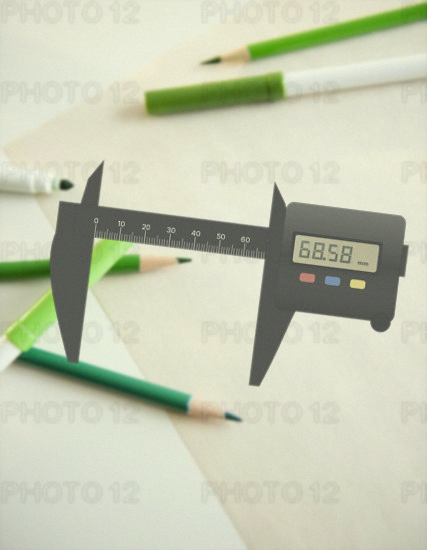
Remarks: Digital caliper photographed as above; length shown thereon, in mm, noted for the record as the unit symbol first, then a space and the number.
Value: mm 68.58
